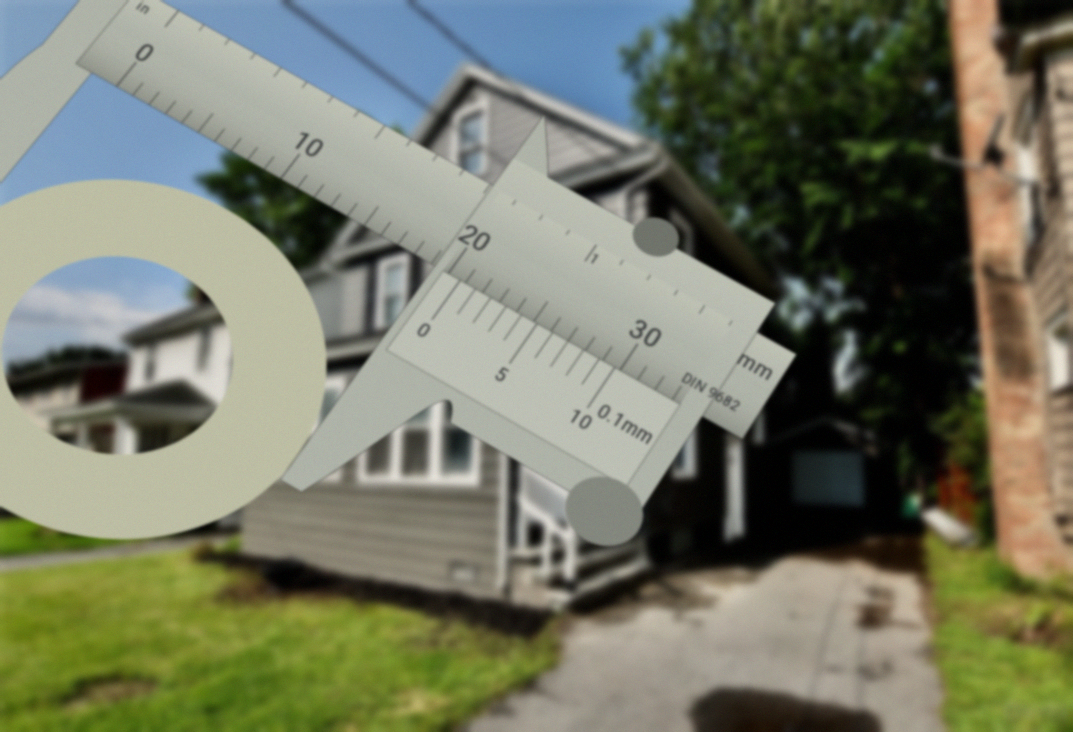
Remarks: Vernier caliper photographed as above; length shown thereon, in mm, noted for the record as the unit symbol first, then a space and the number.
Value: mm 20.7
